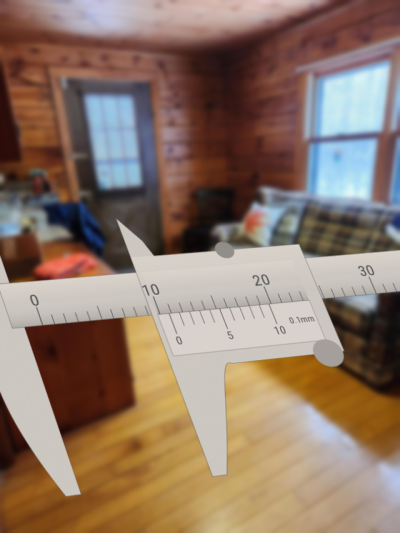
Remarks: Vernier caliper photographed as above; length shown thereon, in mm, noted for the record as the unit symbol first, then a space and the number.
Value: mm 10.8
